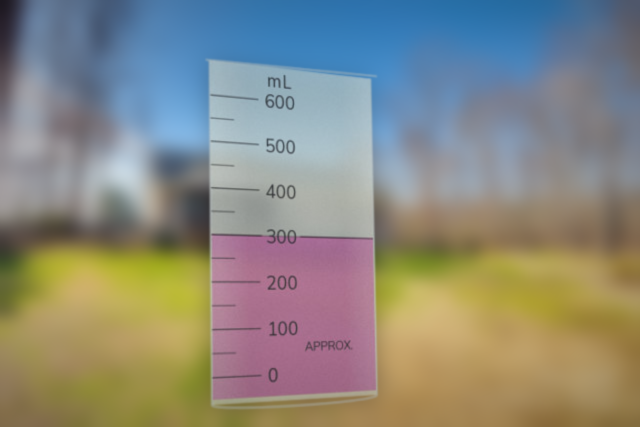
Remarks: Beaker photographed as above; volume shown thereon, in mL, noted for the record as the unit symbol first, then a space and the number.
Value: mL 300
